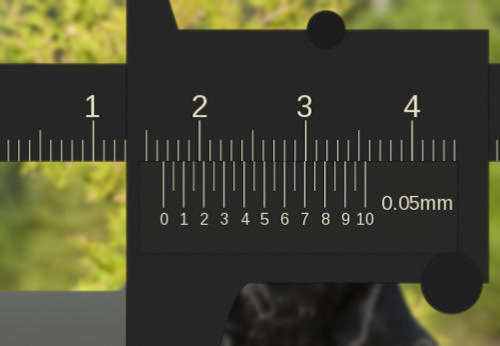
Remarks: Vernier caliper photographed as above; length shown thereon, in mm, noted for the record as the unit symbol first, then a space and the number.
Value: mm 16.6
